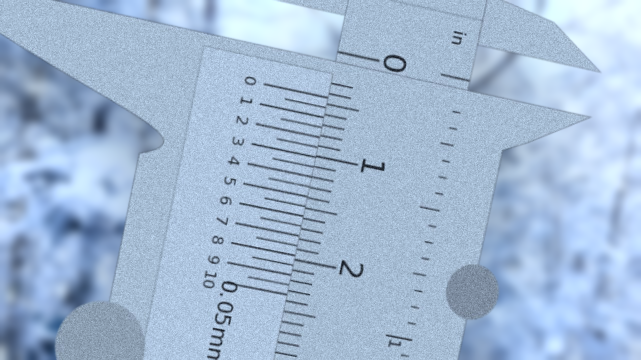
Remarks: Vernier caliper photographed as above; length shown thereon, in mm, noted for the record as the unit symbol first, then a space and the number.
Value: mm 4.4
